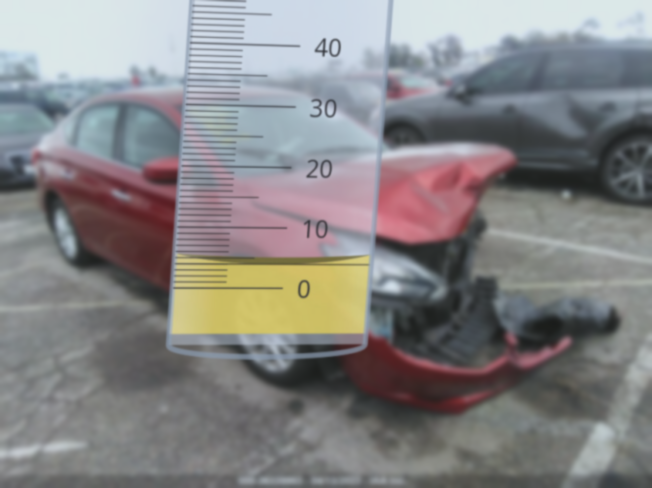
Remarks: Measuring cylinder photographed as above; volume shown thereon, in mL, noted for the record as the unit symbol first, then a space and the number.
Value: mL 4
